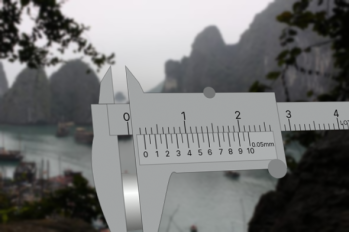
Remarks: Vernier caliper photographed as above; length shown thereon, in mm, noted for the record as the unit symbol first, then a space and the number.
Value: mm 2.6
